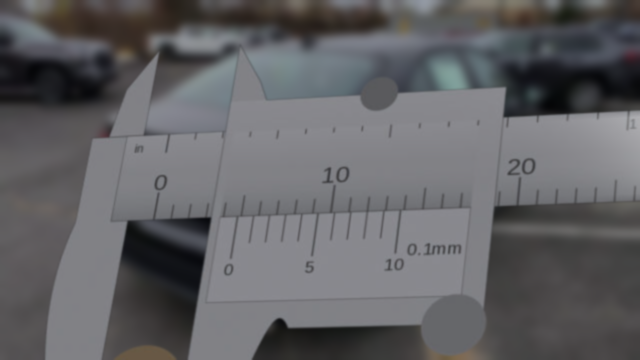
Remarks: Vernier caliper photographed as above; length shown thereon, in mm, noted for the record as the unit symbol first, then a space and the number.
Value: mm 4.8
